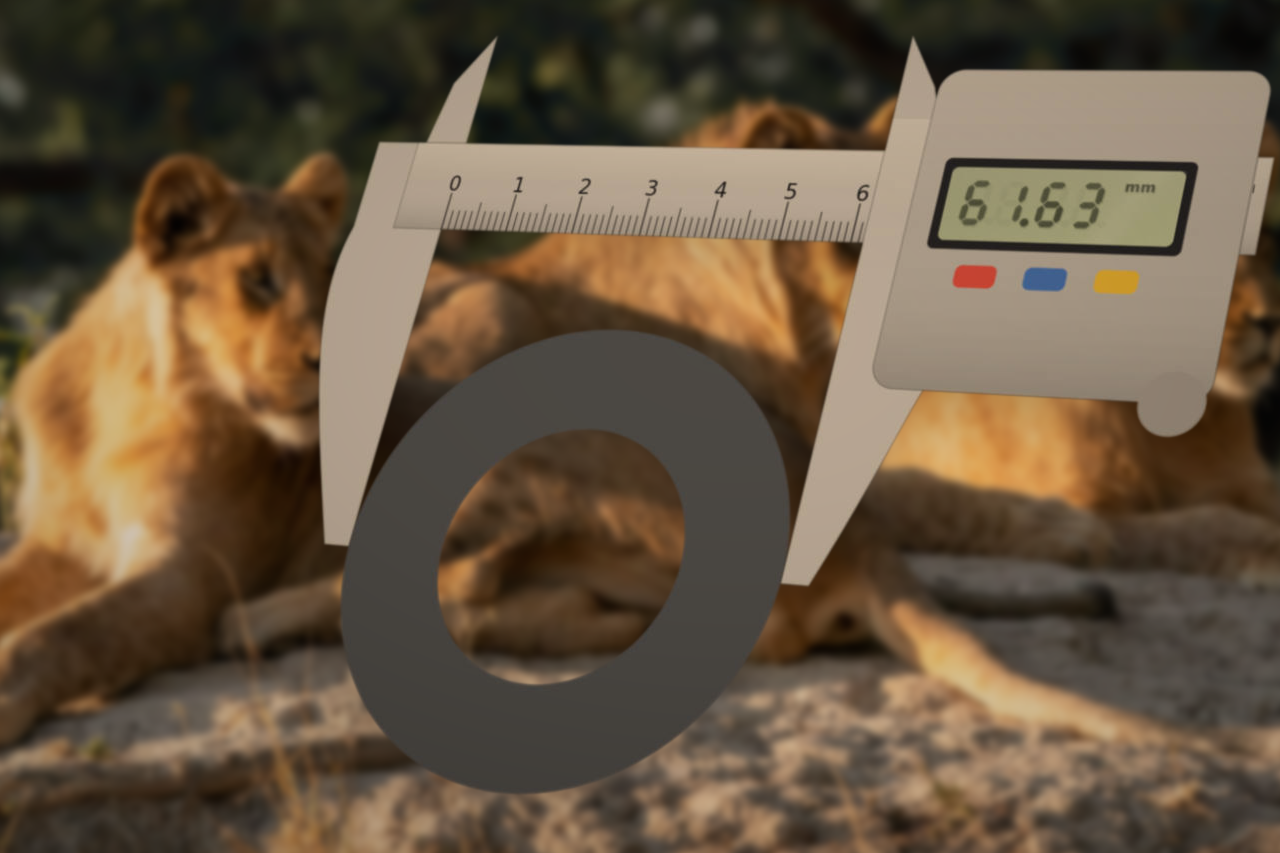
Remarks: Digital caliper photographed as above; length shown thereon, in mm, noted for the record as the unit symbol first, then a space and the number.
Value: mm 61.63
